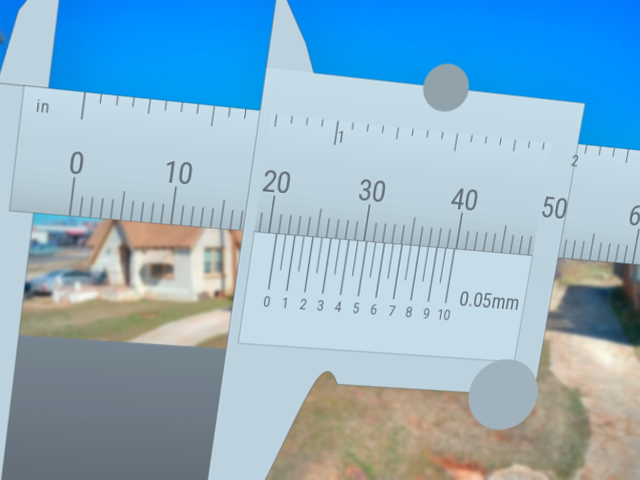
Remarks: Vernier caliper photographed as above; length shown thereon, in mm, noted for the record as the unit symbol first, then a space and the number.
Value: mm 20.8
